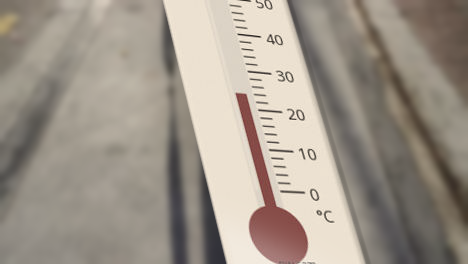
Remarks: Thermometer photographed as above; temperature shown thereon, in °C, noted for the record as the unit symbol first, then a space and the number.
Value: °C 24
